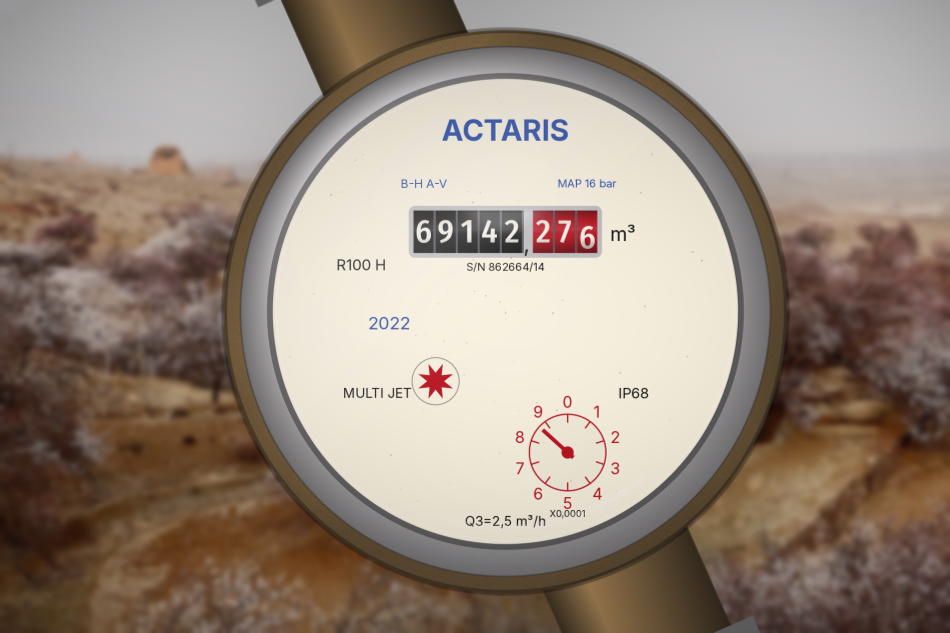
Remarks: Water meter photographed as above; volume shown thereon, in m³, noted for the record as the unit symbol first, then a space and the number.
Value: m³ 69142.2758
